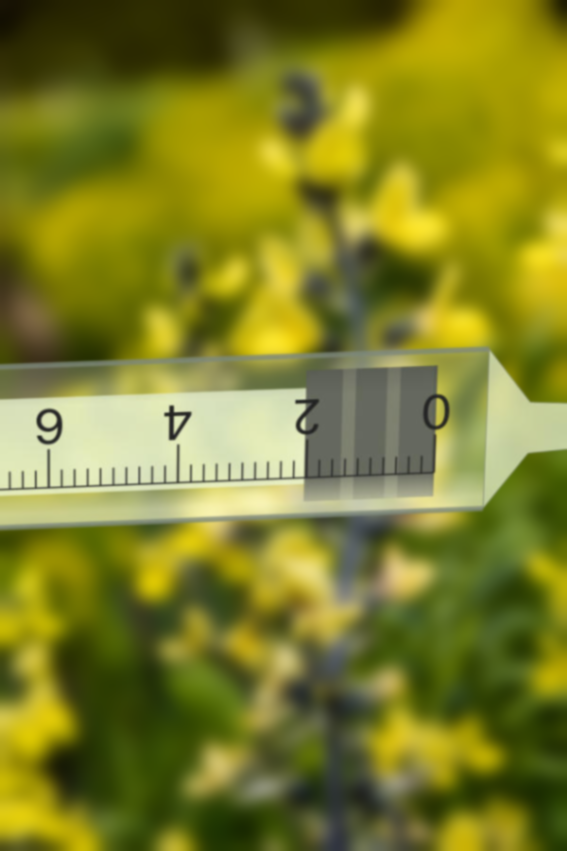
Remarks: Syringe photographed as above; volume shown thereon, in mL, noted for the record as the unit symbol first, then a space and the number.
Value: mL 0
